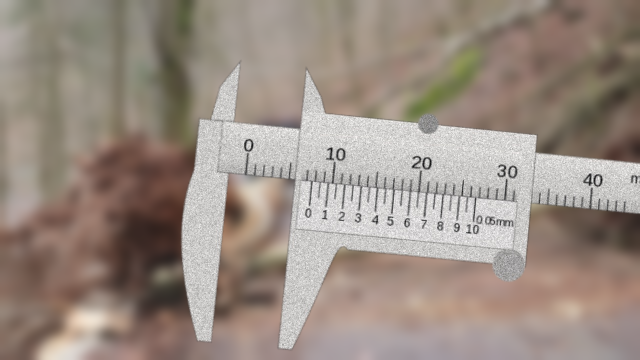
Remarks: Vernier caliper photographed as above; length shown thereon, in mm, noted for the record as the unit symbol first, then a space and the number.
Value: mm 7.6
